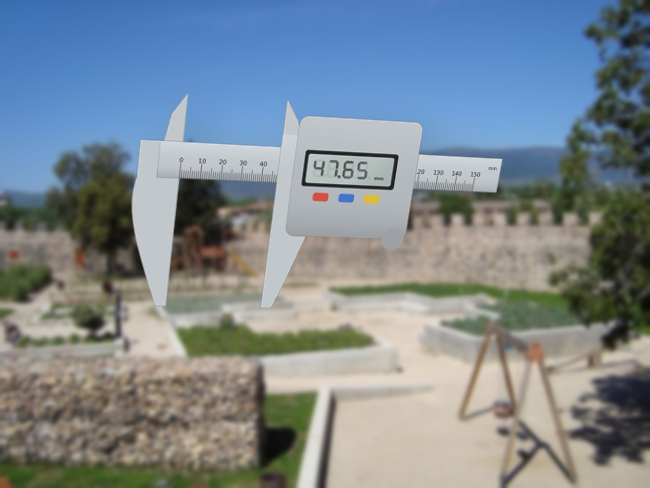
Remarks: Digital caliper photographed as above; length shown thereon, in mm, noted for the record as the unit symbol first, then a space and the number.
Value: mm 47.65
